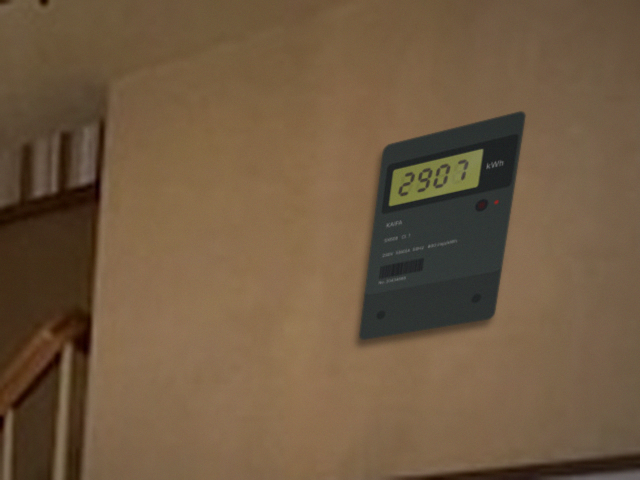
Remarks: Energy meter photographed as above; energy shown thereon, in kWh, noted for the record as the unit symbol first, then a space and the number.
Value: kWh 2907
